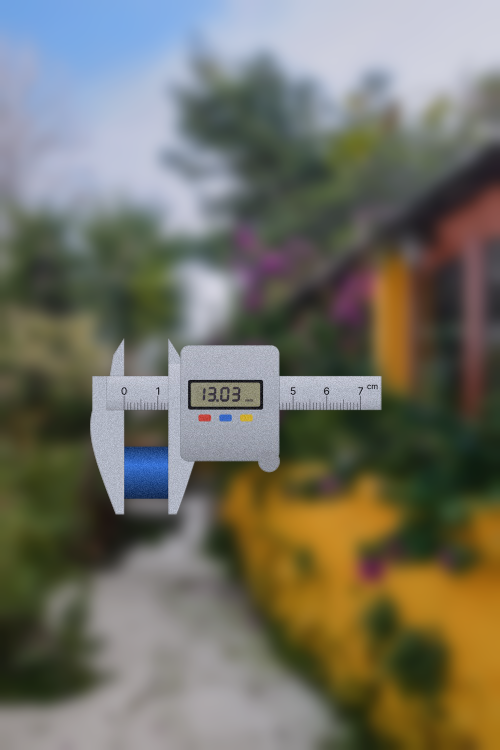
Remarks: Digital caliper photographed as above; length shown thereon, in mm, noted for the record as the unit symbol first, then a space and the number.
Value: mm 13.03
